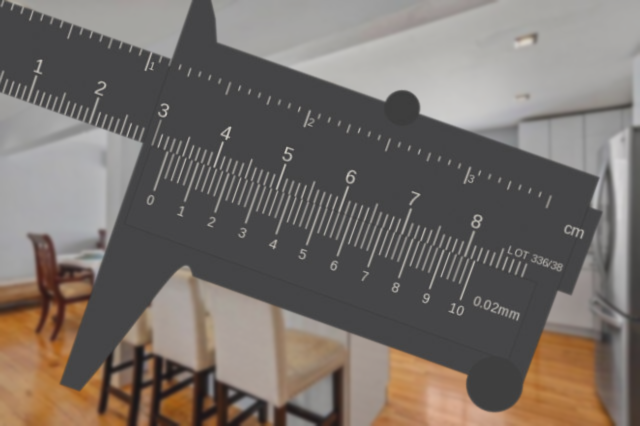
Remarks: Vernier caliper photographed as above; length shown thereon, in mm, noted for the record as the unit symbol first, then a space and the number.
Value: mm 32.6
